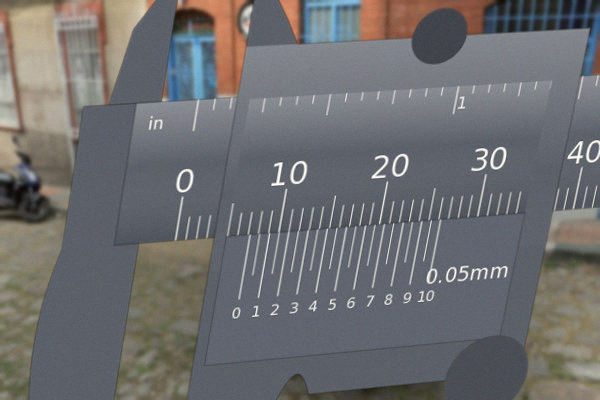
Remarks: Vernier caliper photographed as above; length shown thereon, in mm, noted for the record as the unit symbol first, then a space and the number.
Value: mm 7.2
